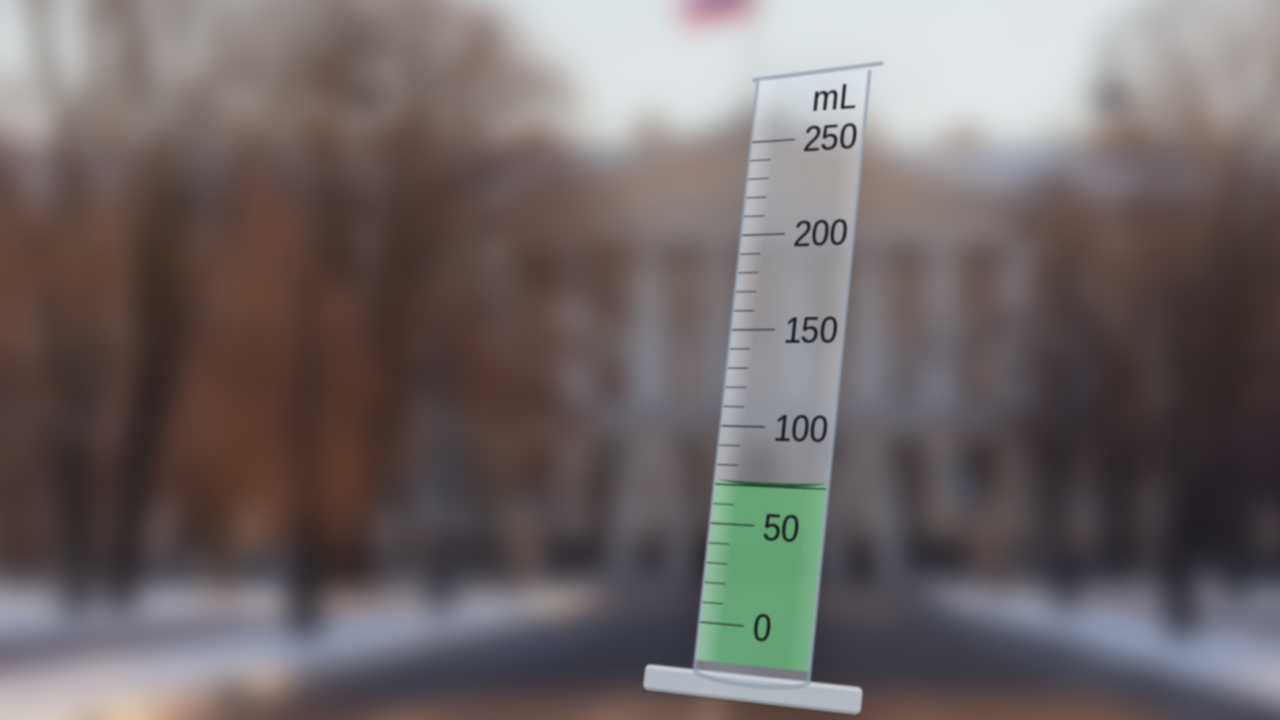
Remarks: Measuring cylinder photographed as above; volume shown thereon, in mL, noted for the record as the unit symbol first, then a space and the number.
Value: mL 70
